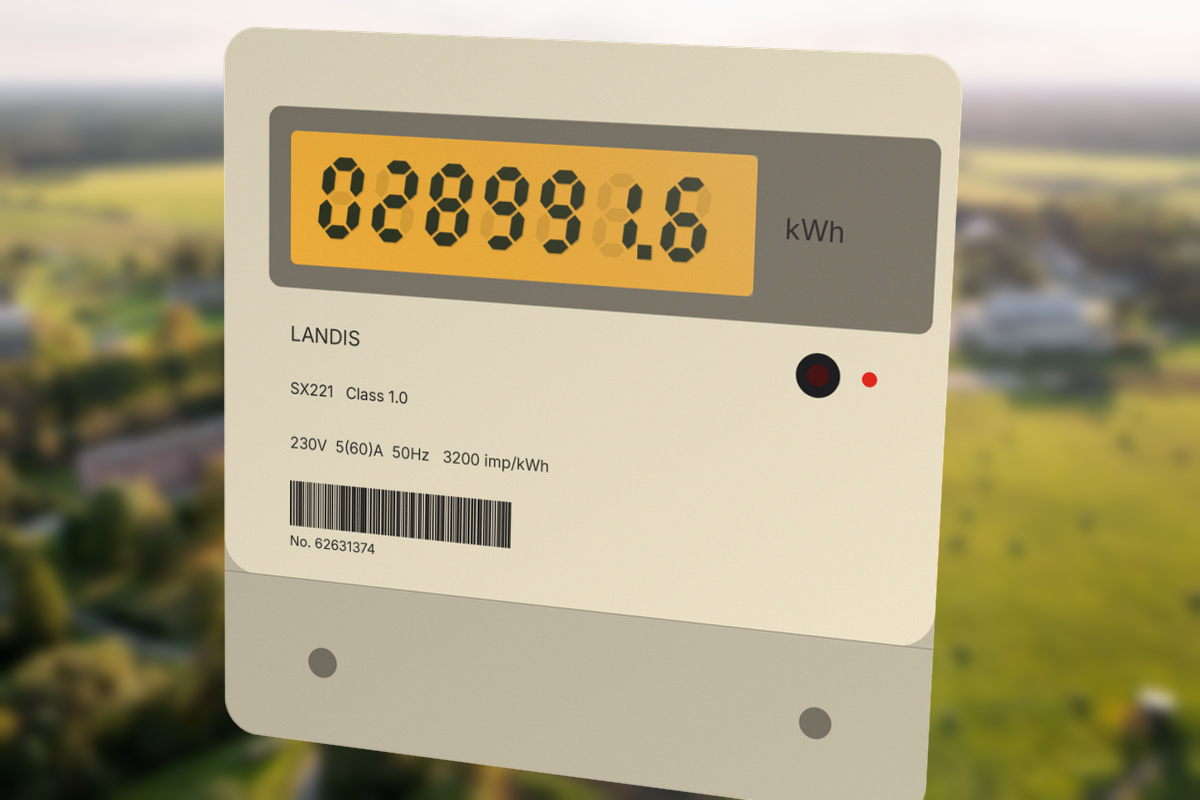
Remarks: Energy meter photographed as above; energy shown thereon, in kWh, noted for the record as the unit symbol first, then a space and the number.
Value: kWh 28991.6
